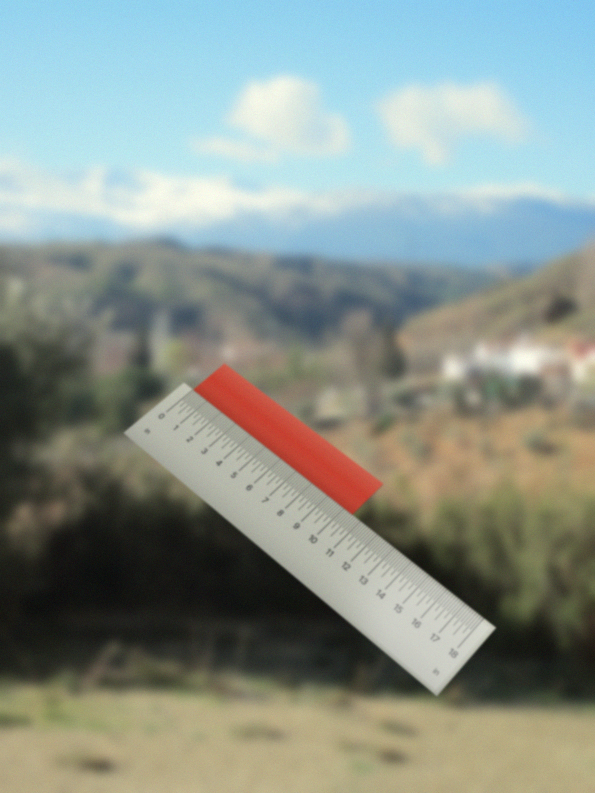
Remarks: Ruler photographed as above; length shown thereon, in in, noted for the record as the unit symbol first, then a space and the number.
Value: in 10.5
